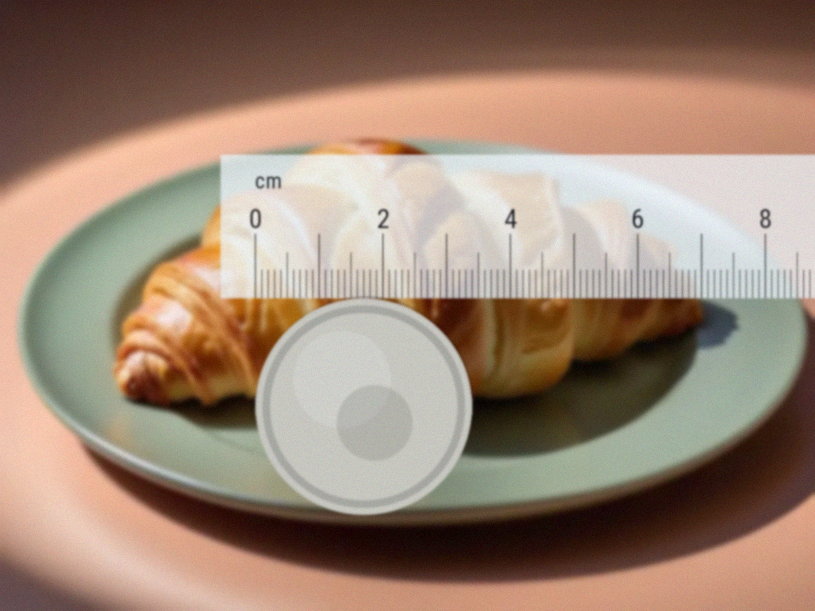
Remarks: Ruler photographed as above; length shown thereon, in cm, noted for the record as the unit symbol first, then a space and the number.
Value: cm 3.4
